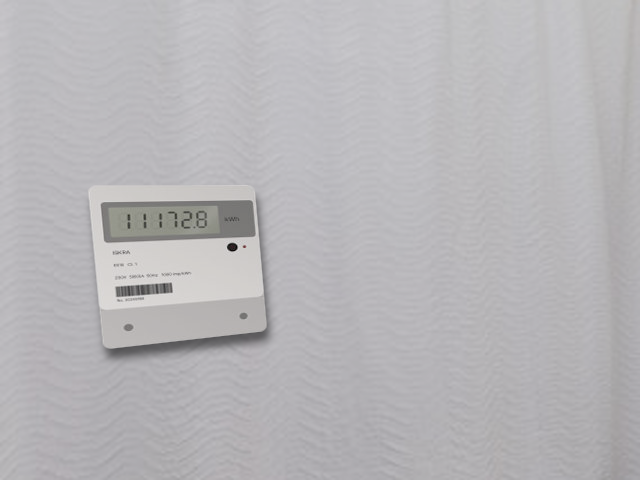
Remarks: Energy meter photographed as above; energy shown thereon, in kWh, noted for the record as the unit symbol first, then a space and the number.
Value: kWh 11172.8
